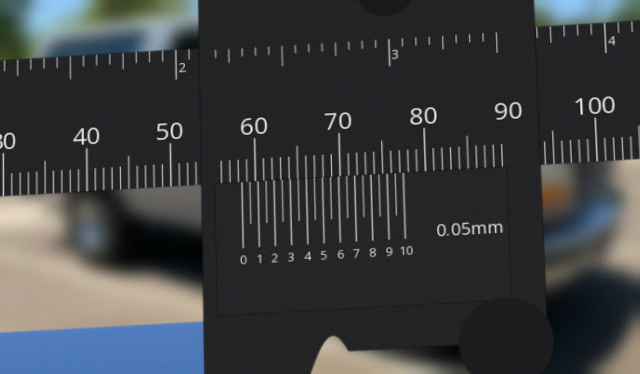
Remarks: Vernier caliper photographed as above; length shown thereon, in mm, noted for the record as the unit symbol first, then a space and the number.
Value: mm 58.4
